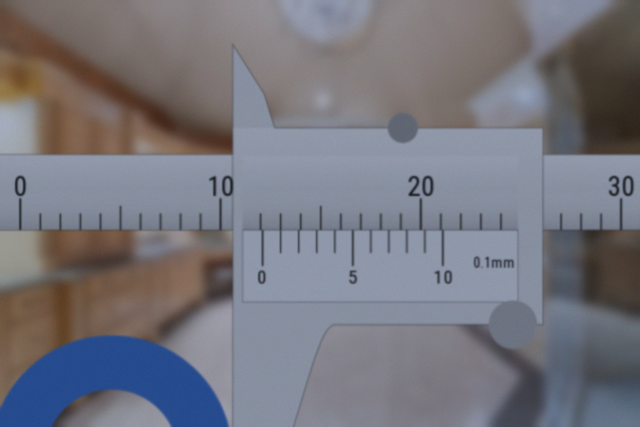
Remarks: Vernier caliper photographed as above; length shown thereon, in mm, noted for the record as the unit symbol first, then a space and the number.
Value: mm 12.1
